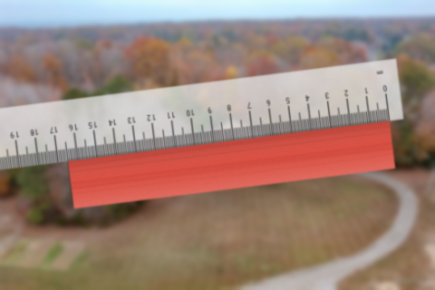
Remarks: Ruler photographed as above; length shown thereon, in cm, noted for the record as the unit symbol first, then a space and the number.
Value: cm 16.5
